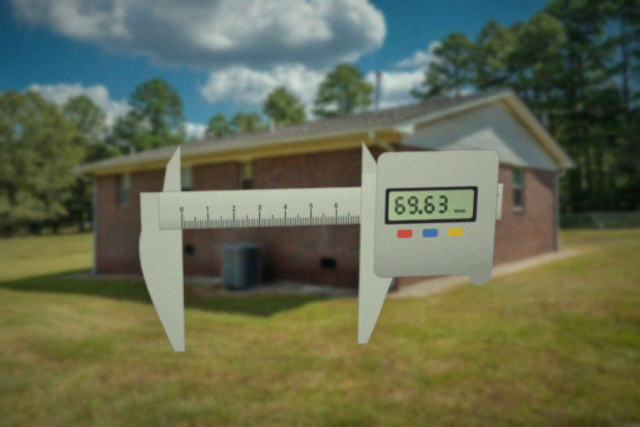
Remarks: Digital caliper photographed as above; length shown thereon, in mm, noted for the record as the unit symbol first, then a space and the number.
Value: mm 69.63
